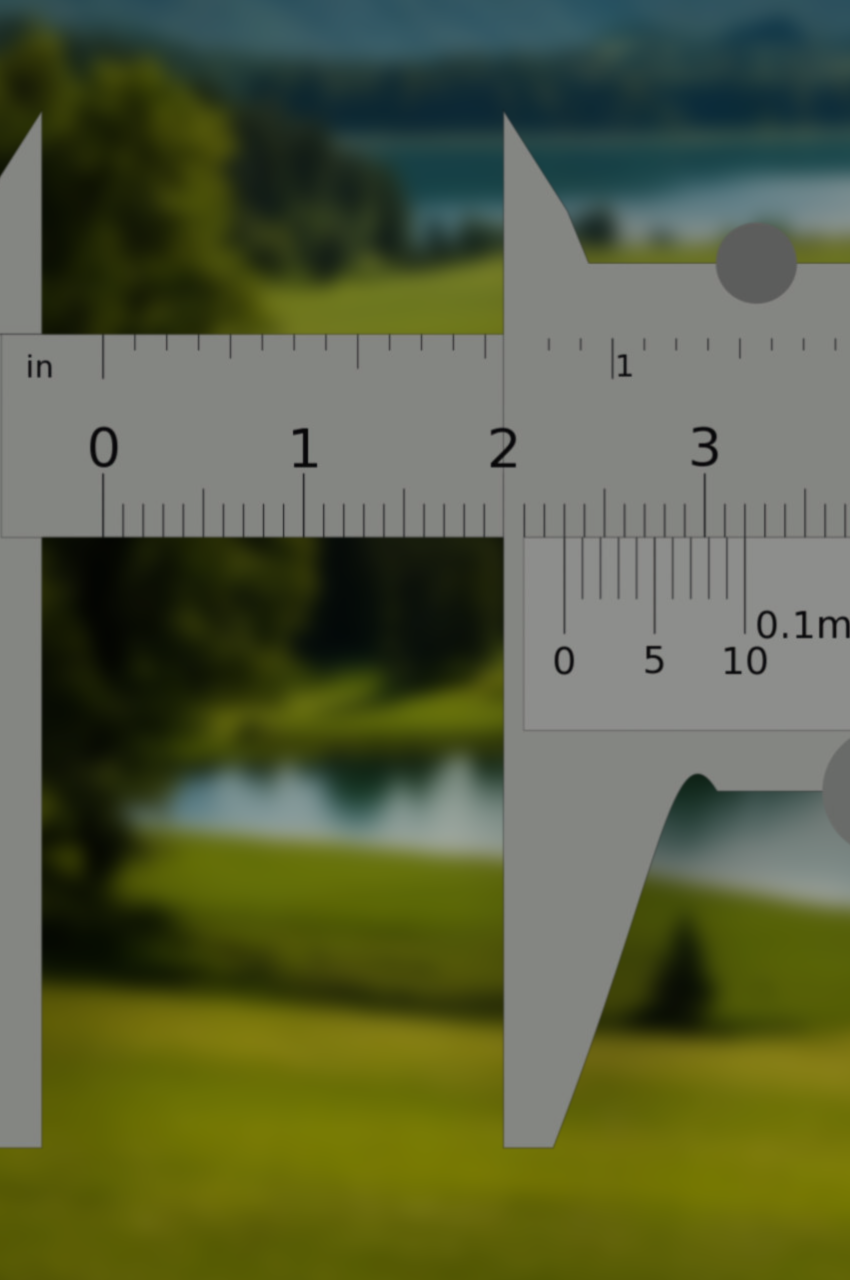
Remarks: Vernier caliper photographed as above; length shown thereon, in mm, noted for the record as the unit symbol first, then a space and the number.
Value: mm 23.0
